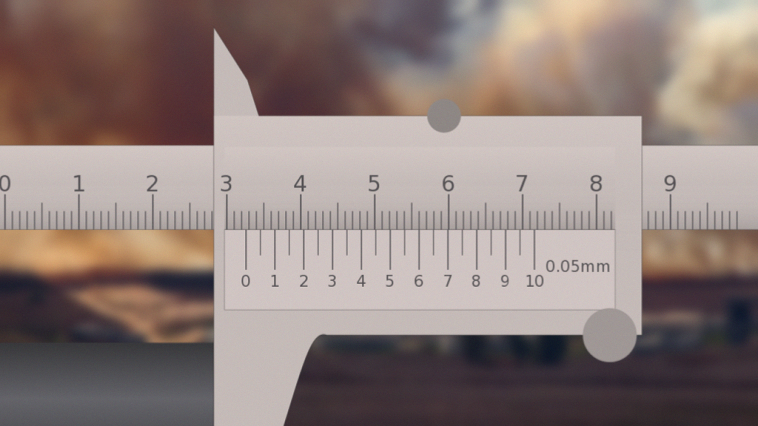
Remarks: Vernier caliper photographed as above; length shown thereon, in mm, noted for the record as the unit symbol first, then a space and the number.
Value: mm 32.6
